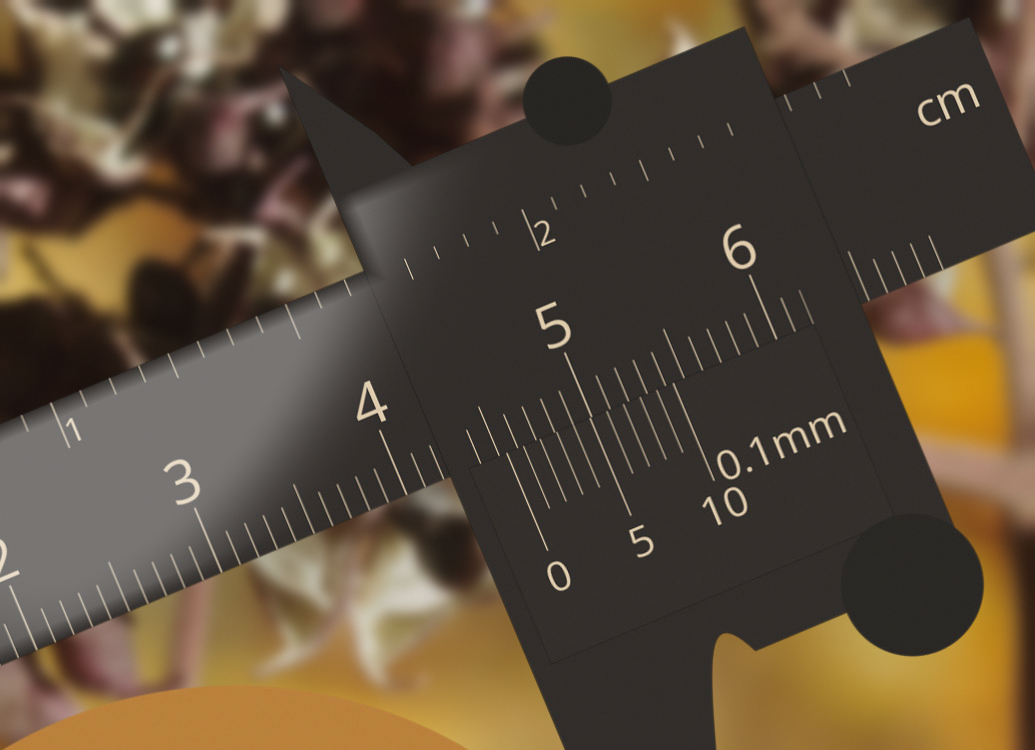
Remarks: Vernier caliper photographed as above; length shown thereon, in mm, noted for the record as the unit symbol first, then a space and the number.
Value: mm 45.4
